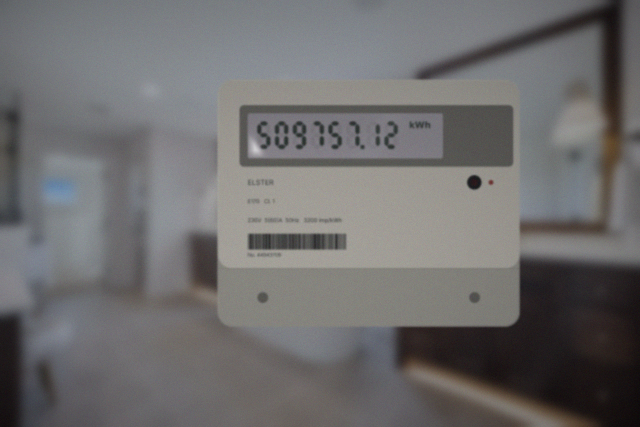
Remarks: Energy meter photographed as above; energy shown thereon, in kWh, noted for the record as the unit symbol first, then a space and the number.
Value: kWh 509757.12
